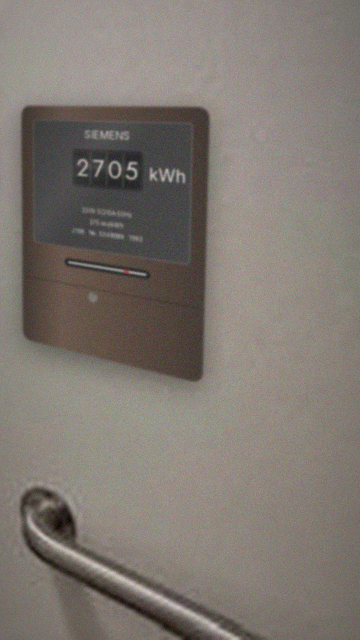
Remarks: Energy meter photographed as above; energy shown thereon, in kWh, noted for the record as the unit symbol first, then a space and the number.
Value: kWh 2705
